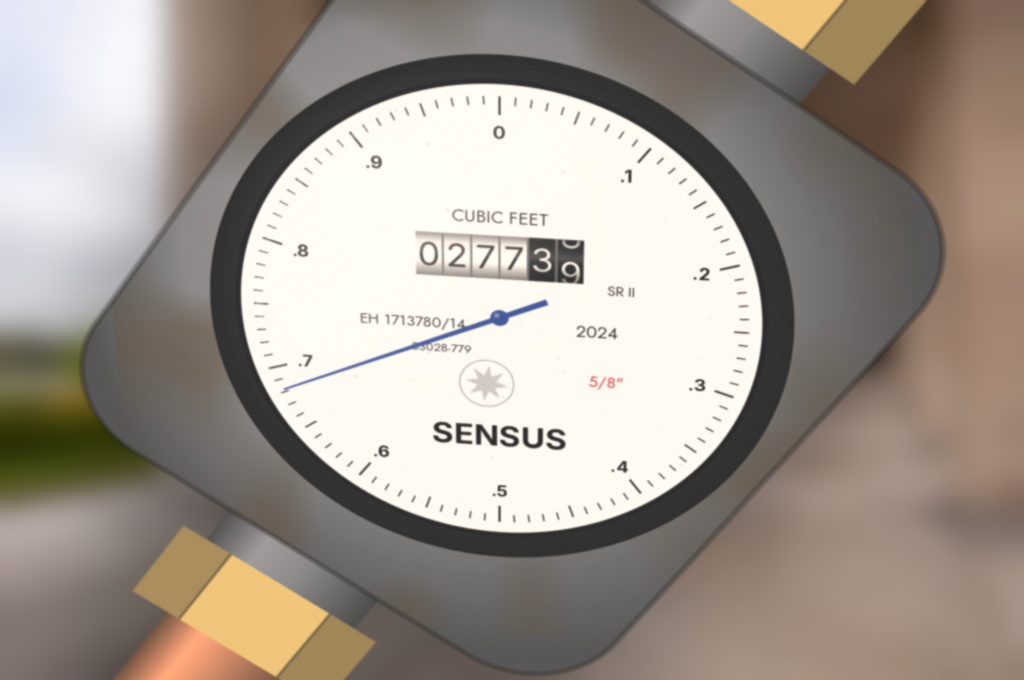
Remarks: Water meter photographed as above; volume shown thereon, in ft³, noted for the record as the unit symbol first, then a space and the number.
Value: ft³ 27738.68
